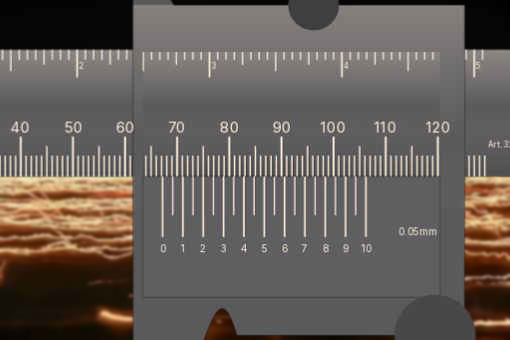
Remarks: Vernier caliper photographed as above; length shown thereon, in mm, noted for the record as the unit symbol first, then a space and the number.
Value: mm 67.2
